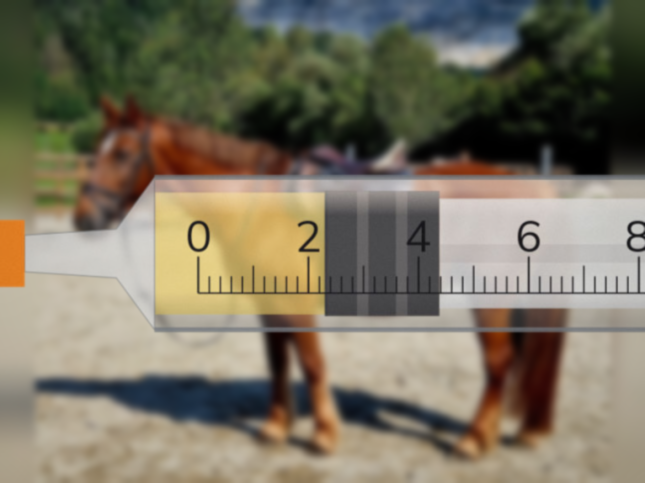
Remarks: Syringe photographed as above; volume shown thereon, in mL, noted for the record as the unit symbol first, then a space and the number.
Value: mL 2.3
